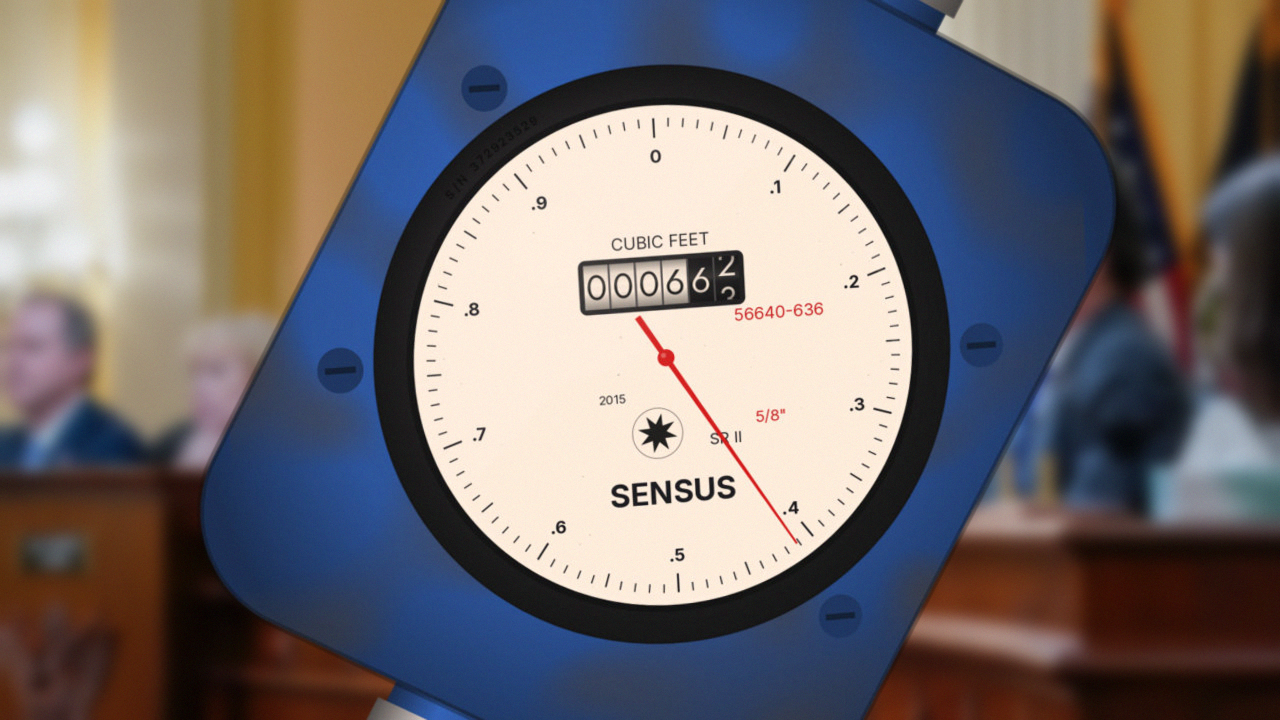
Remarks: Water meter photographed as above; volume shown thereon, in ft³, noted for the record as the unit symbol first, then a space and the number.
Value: ft³ 662.41
